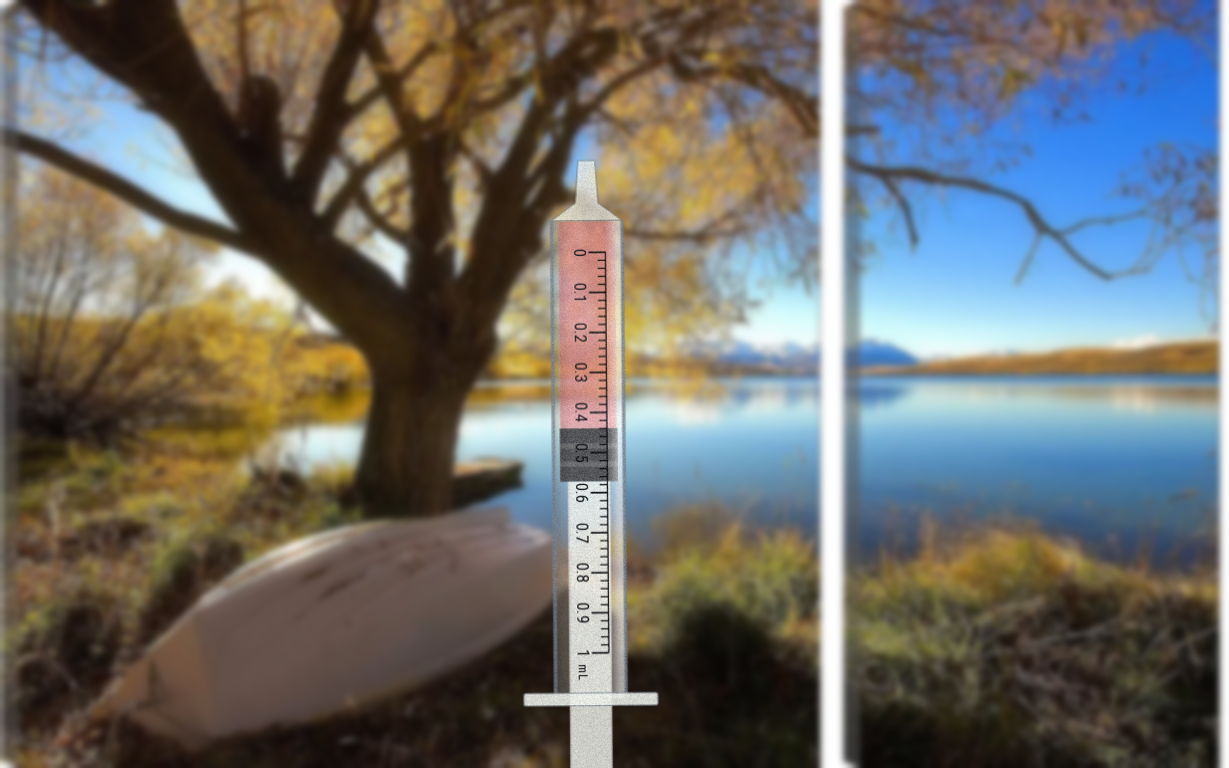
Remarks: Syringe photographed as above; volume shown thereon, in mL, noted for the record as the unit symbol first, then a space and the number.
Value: mL 0.44
